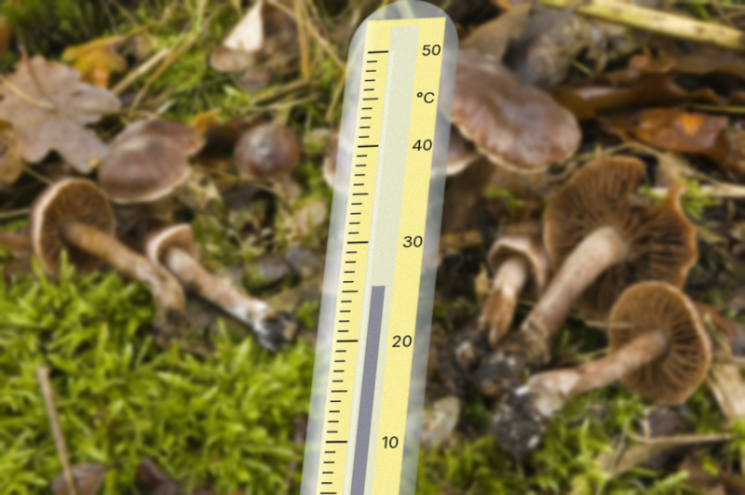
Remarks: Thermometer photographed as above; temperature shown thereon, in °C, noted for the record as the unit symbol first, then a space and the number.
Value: °C 25.5
